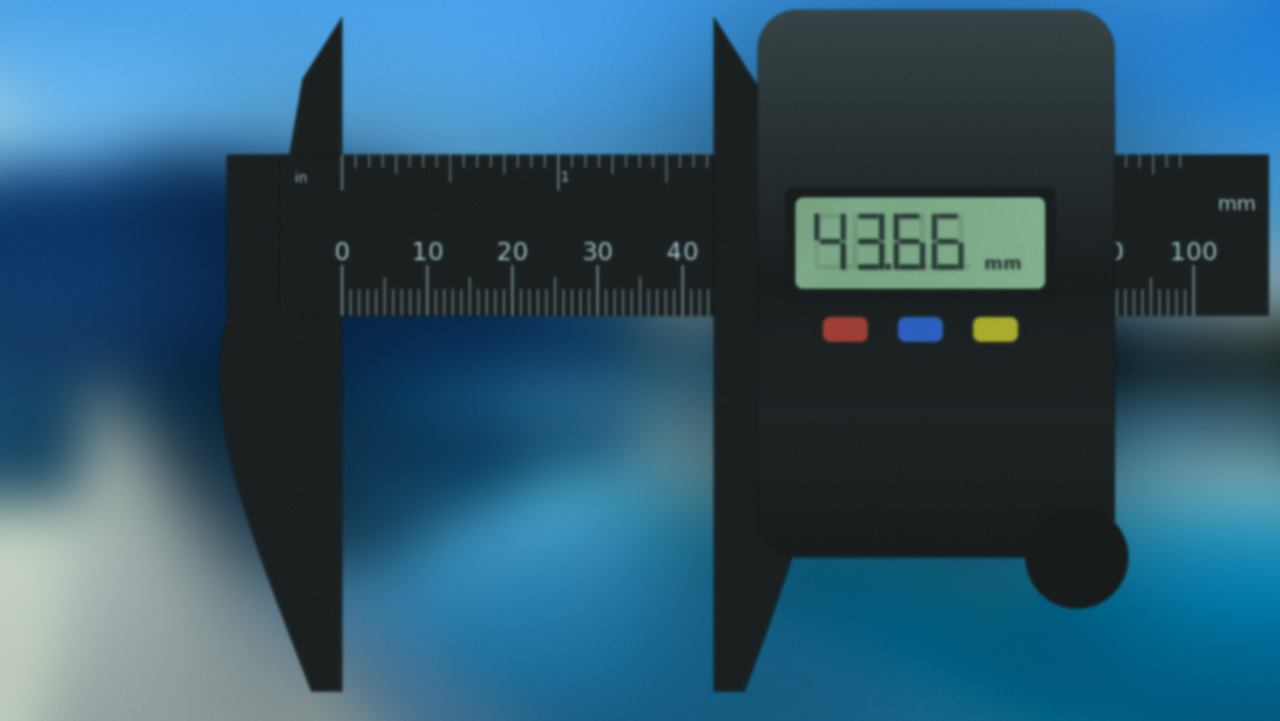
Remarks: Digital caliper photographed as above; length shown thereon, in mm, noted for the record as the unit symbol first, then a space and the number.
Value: mm 43.66
